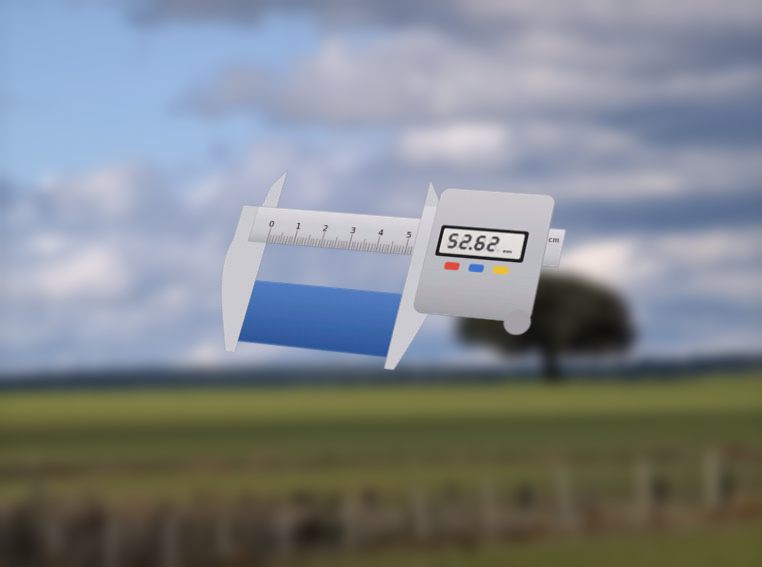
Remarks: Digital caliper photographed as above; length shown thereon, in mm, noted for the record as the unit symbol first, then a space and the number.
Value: mm 52.62
